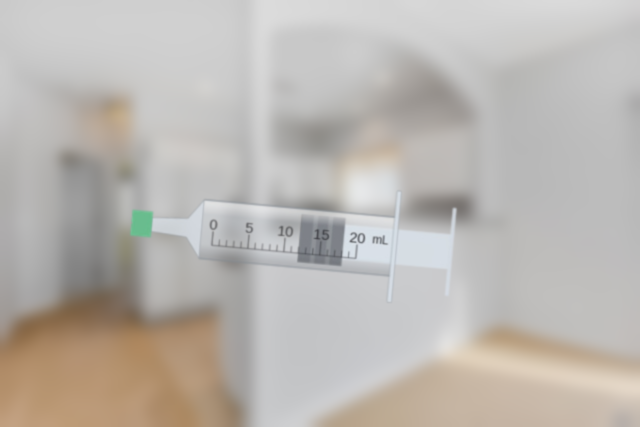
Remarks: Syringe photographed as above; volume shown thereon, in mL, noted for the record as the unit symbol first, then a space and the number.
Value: mL 12
